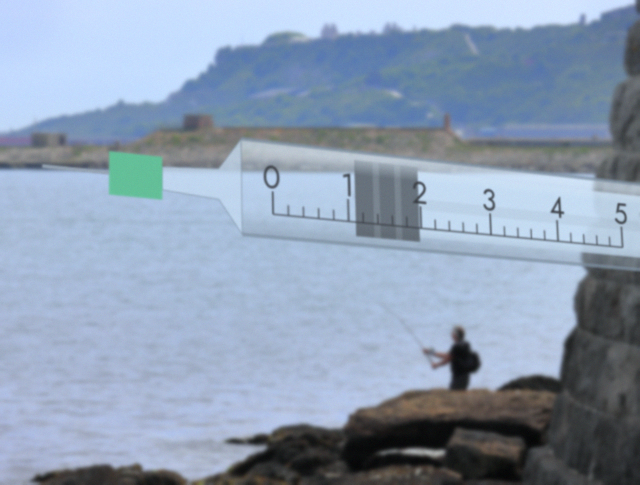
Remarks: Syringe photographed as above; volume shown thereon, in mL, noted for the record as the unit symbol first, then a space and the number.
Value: mL 1.1
